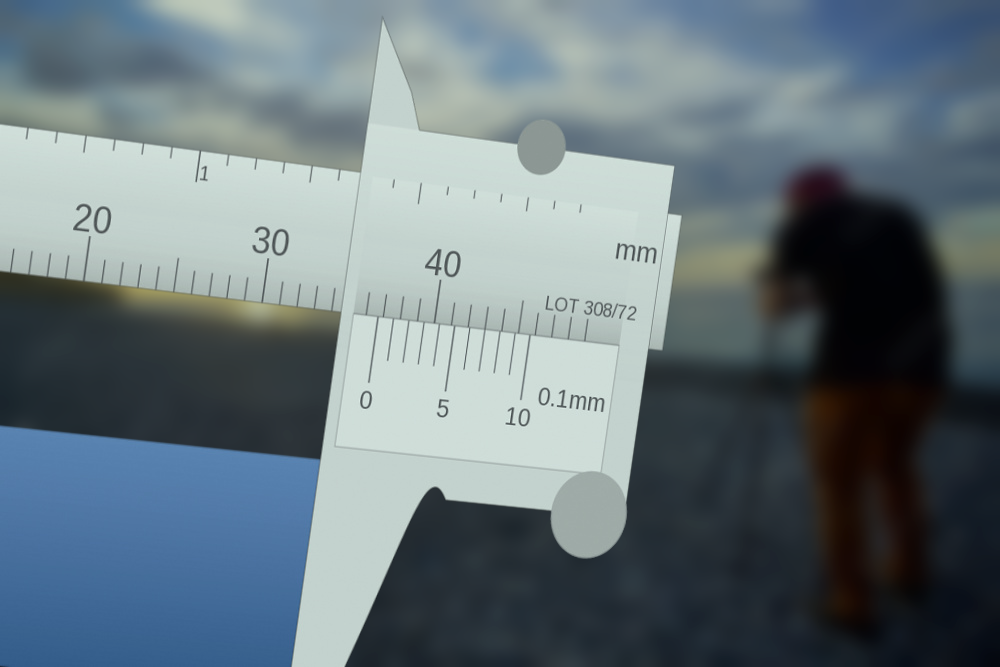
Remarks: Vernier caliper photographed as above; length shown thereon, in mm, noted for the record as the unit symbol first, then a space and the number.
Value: mm 36.7
